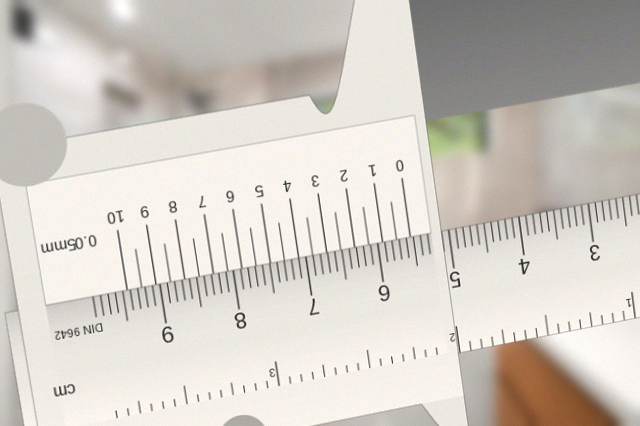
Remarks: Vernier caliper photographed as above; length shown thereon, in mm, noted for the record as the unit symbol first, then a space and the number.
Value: mm 55.4
